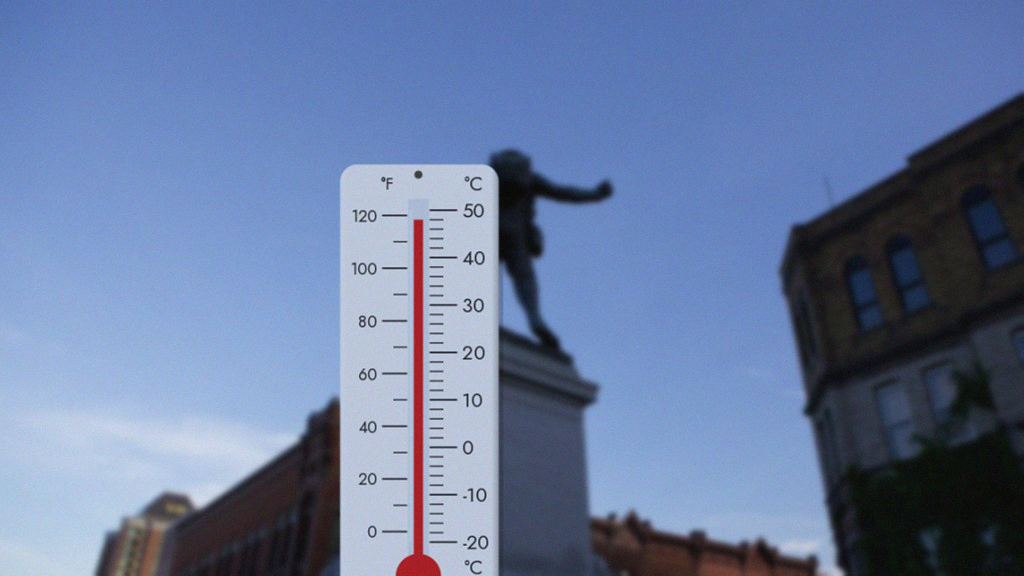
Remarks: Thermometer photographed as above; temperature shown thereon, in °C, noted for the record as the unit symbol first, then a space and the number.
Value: °C 48
